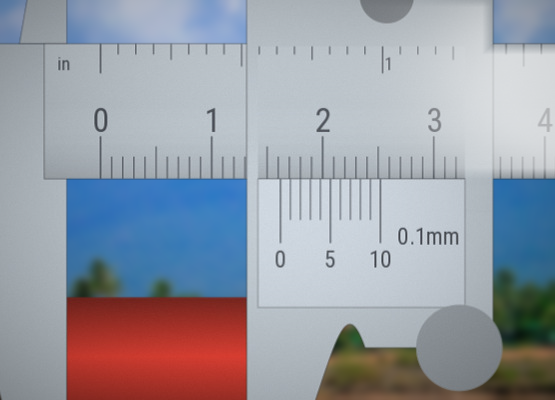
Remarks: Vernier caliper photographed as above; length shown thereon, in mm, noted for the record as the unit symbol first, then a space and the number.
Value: mm 16.2
